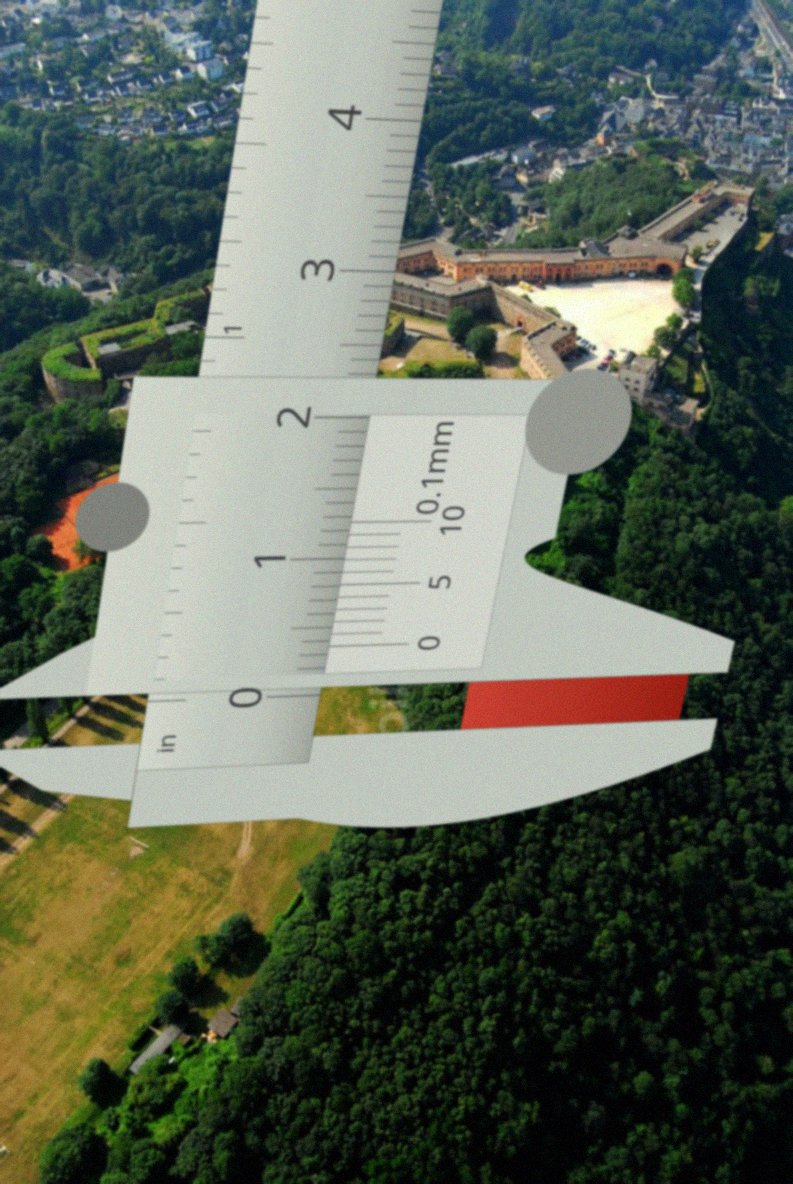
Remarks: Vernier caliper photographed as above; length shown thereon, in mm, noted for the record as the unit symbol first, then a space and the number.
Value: mm 3.6
